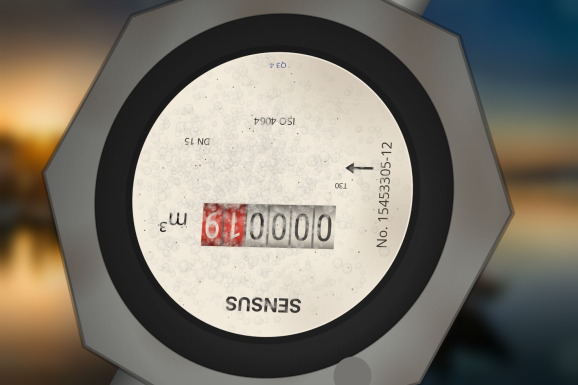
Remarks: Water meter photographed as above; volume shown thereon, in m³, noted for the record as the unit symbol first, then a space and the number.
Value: m³ 0.19
